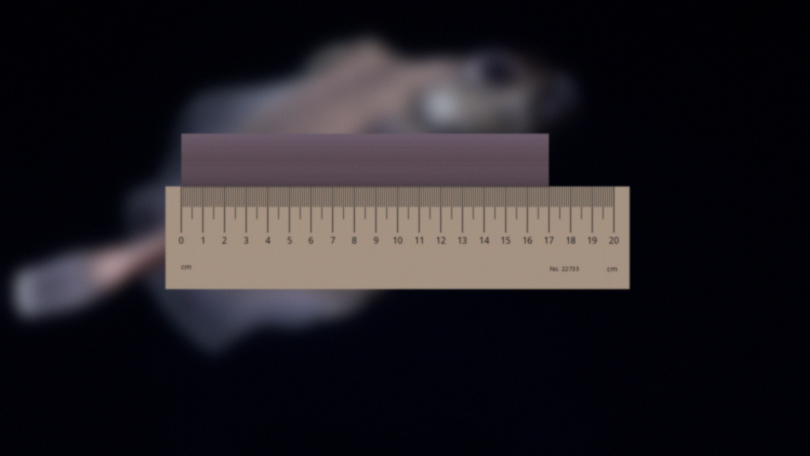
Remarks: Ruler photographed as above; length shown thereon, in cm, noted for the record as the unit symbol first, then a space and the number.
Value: cm 17
